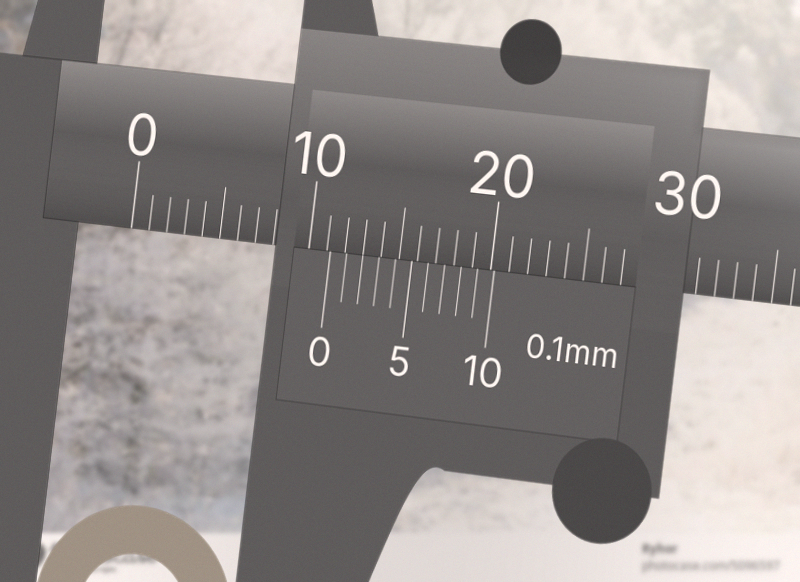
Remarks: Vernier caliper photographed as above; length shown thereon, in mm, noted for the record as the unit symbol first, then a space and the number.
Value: mm 11.2
